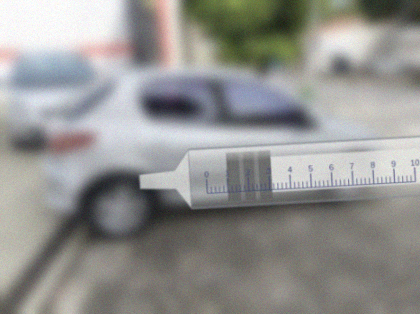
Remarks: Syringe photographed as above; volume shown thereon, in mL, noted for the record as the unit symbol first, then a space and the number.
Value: mL 1
